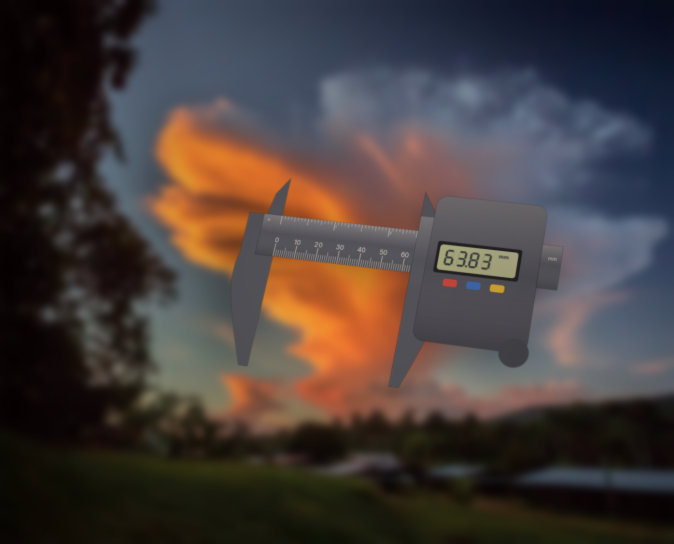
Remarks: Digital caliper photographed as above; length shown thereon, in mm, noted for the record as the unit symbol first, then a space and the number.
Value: mm 63.83
